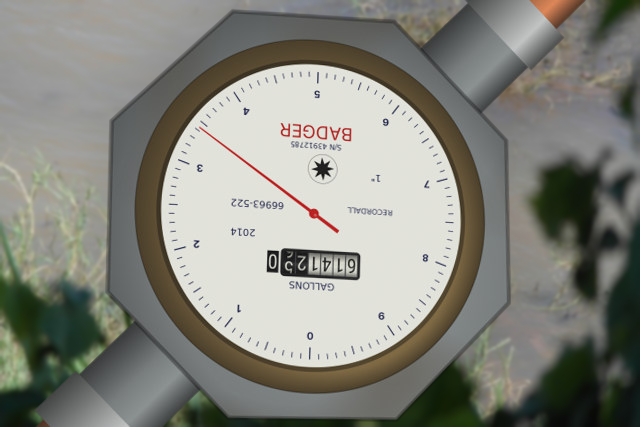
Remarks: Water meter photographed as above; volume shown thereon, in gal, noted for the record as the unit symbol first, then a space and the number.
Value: gal 6141253.4
